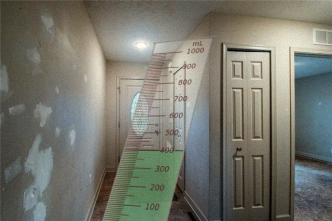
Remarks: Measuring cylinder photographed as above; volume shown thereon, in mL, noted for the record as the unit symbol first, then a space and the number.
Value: mL 400
